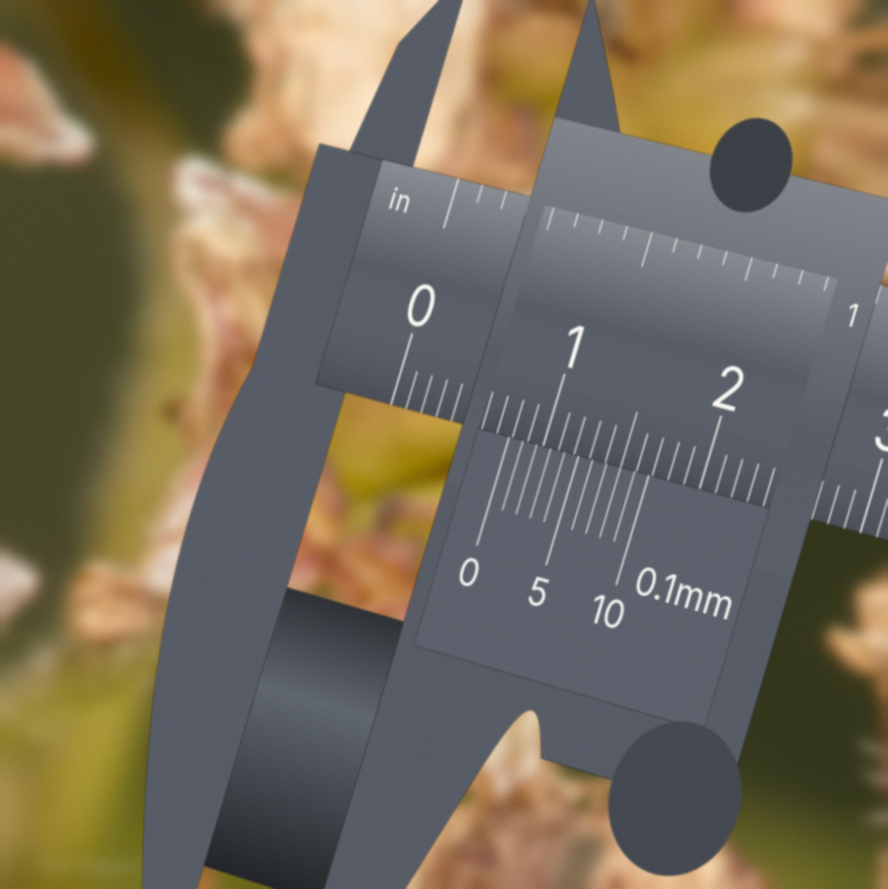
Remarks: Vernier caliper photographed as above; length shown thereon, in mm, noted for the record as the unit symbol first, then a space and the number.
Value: mm 7.8
